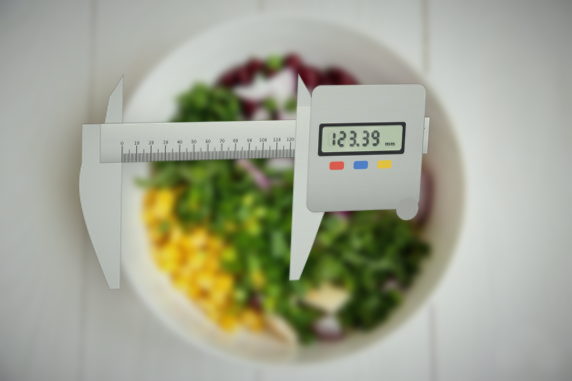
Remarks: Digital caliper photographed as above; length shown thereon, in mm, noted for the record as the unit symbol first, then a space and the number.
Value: mm 123.39
